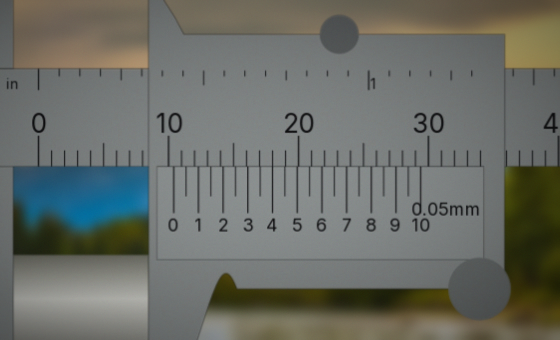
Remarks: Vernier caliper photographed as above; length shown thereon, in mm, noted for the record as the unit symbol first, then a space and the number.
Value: mm 10.4
